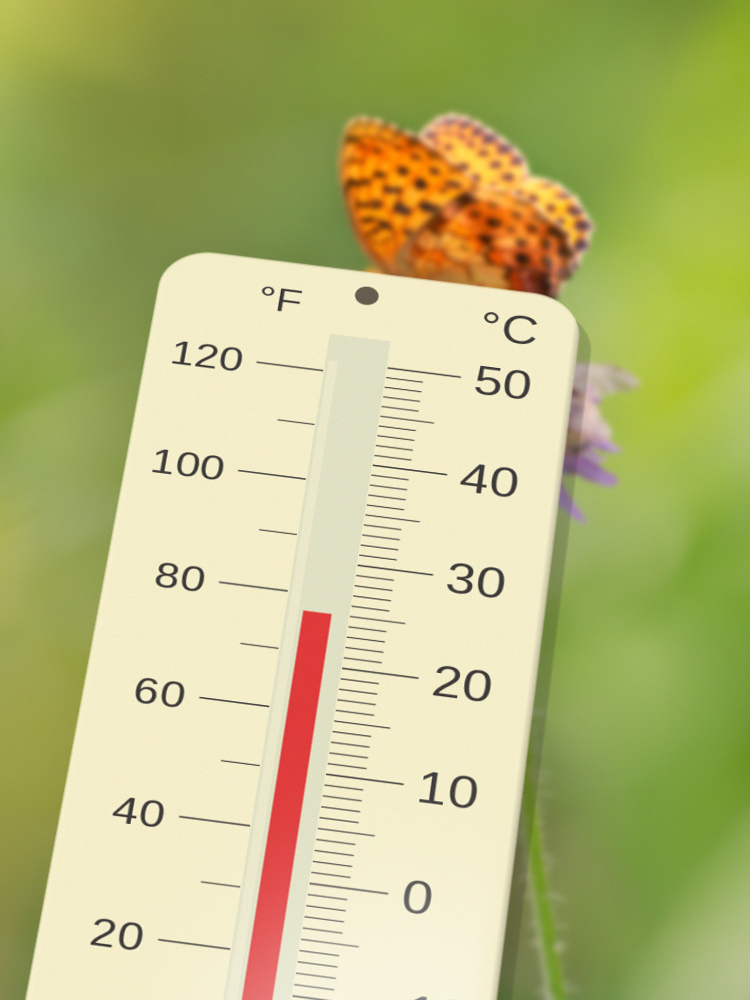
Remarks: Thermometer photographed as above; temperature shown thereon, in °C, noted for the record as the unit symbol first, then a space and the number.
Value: °C 25
